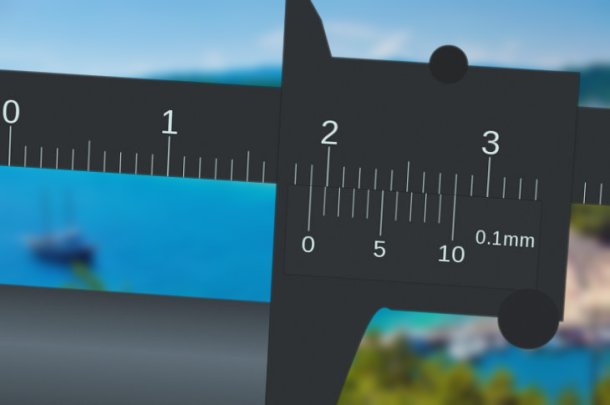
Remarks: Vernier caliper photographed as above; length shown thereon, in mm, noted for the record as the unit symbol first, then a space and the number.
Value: mm 19.0
